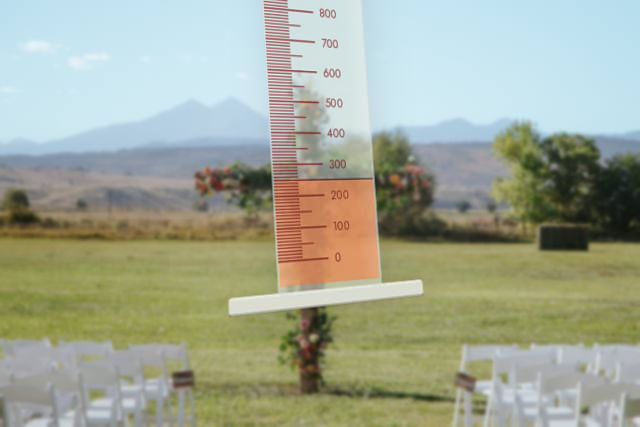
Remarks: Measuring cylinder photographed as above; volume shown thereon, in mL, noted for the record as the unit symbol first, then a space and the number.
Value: mL 250
